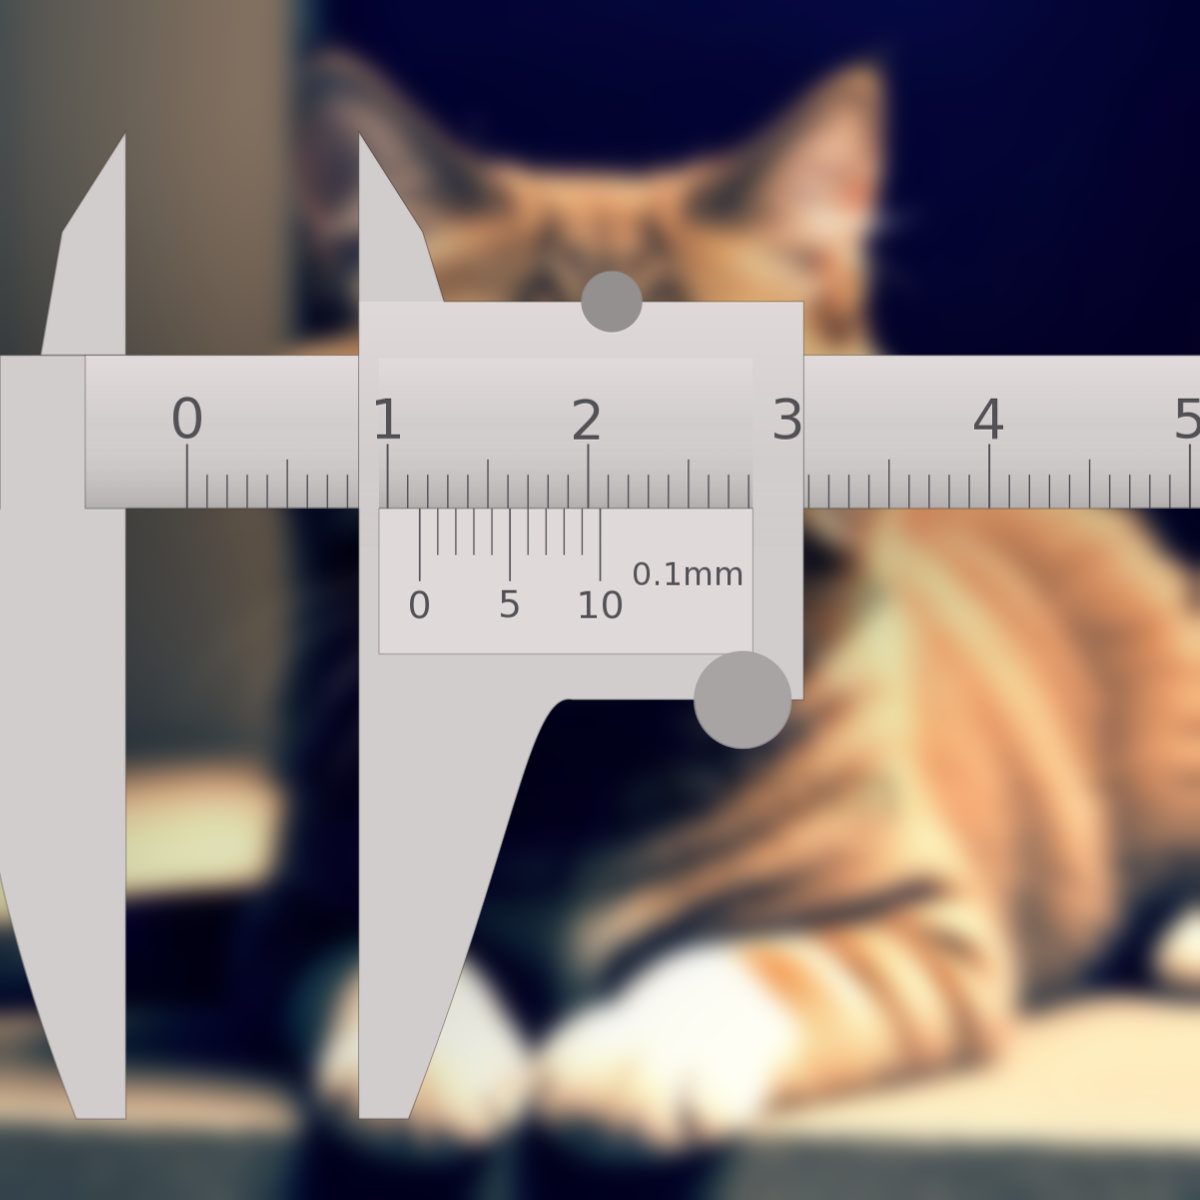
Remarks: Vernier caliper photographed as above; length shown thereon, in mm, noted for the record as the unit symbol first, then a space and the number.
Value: mm 11.6
